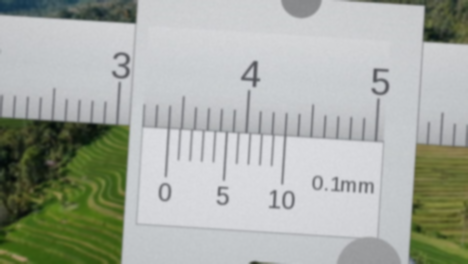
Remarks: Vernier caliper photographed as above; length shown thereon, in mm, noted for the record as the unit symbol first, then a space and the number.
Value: mm 34.0
